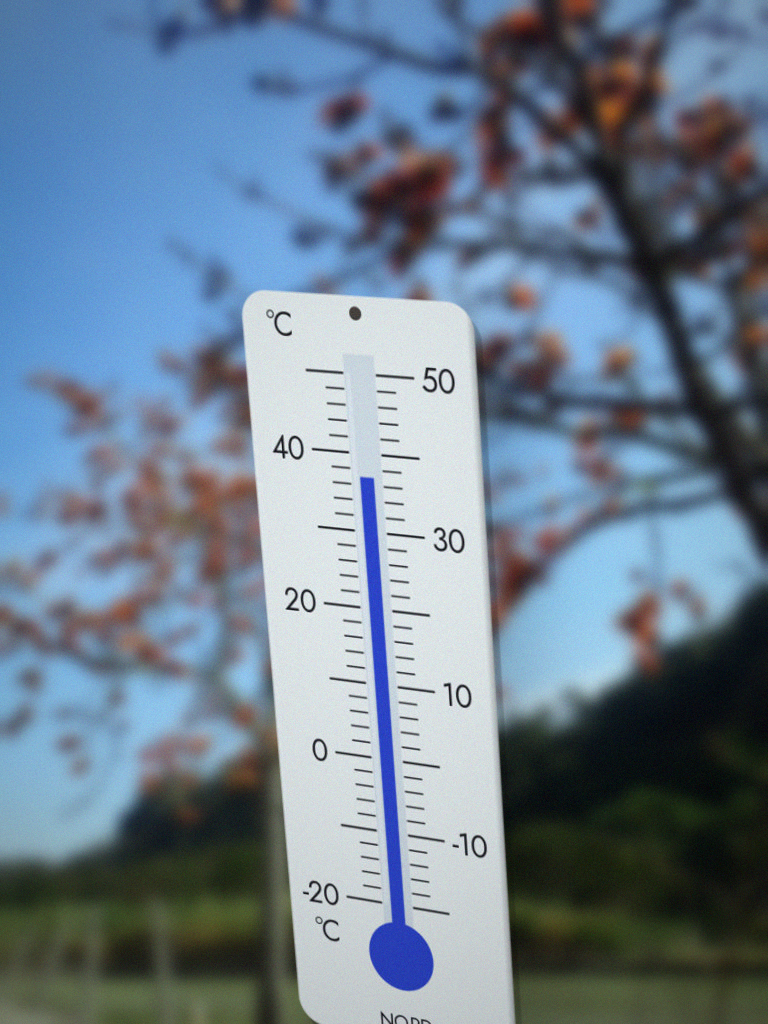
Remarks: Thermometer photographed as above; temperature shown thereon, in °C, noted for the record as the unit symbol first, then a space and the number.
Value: °C 37
